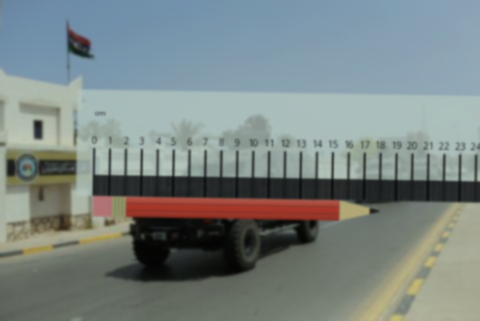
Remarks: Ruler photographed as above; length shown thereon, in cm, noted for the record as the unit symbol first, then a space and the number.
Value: cm 18
